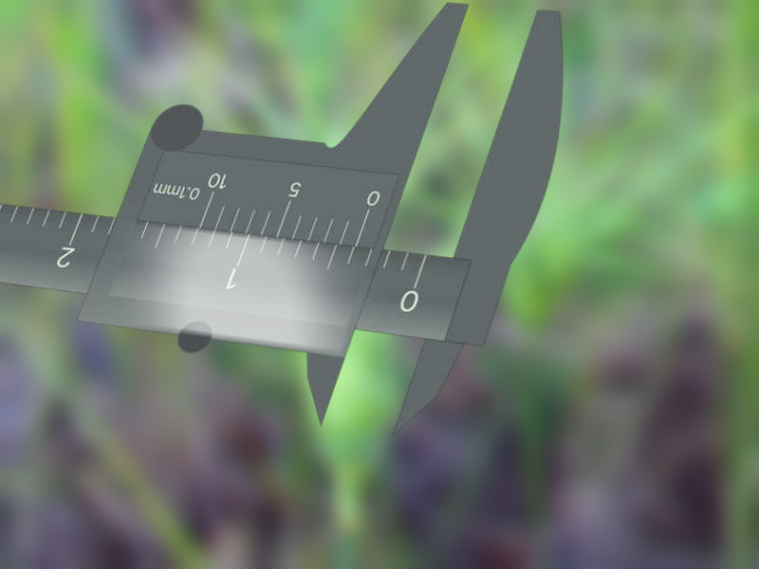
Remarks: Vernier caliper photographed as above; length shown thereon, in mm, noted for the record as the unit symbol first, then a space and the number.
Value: mm 3.9
